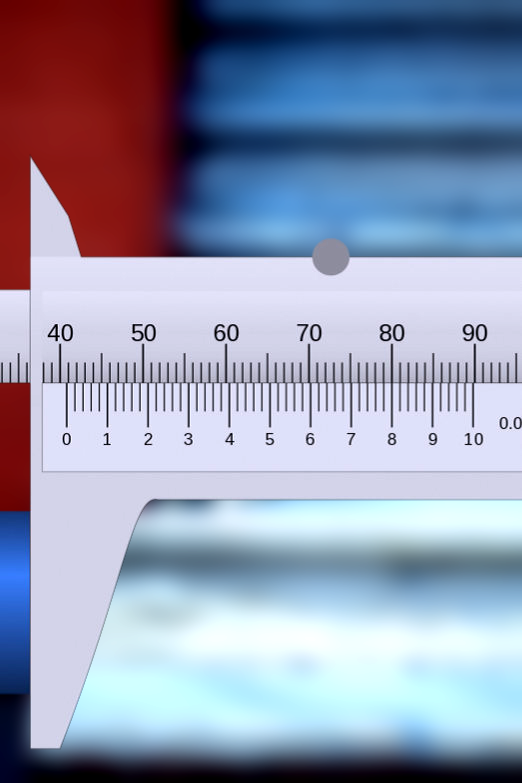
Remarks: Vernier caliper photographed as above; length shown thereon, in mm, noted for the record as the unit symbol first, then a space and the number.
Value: mm 40.8
